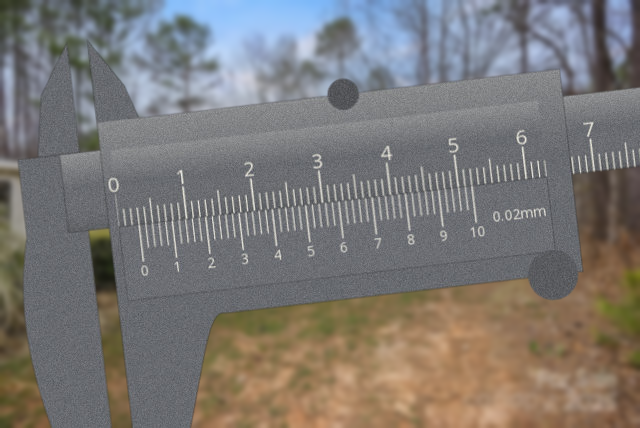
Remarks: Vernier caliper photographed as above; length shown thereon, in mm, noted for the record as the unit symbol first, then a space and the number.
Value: mm 3.0
